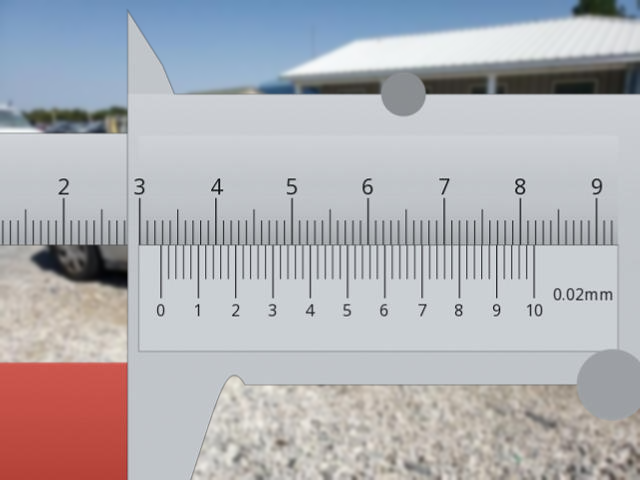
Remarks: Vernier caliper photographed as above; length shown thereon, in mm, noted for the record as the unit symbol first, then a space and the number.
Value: mm 32.8
